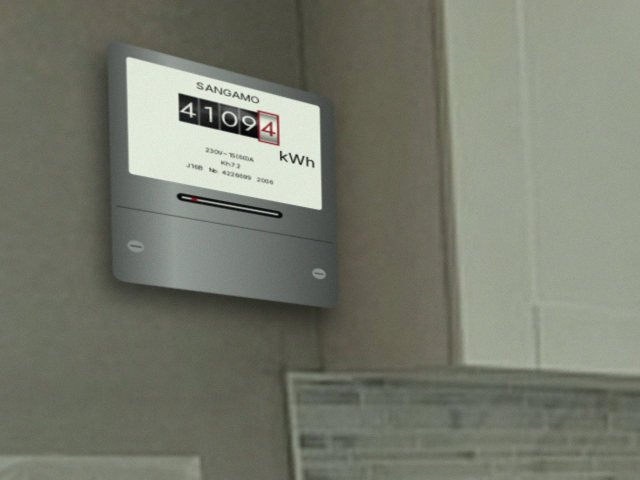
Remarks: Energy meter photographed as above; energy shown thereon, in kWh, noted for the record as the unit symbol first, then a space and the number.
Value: kWh 4109.4
